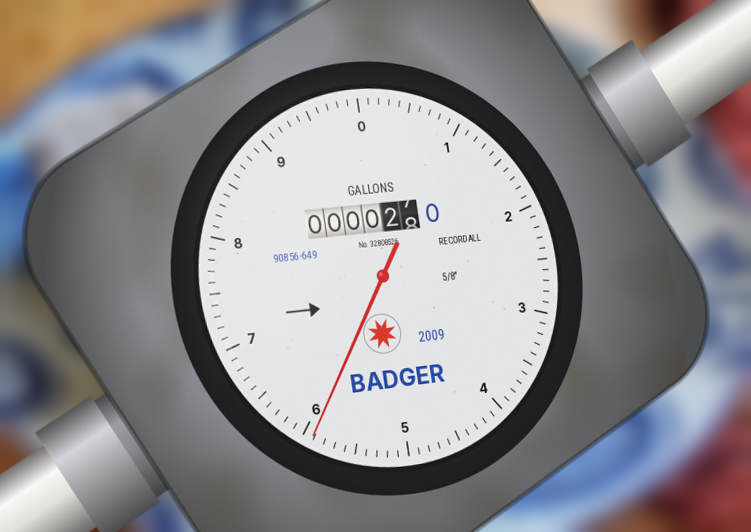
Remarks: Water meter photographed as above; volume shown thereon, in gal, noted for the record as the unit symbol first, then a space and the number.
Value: gal 275.9
